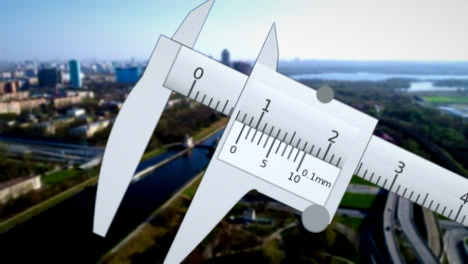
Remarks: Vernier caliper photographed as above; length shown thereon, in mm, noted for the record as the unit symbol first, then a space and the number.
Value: mm 8.4
